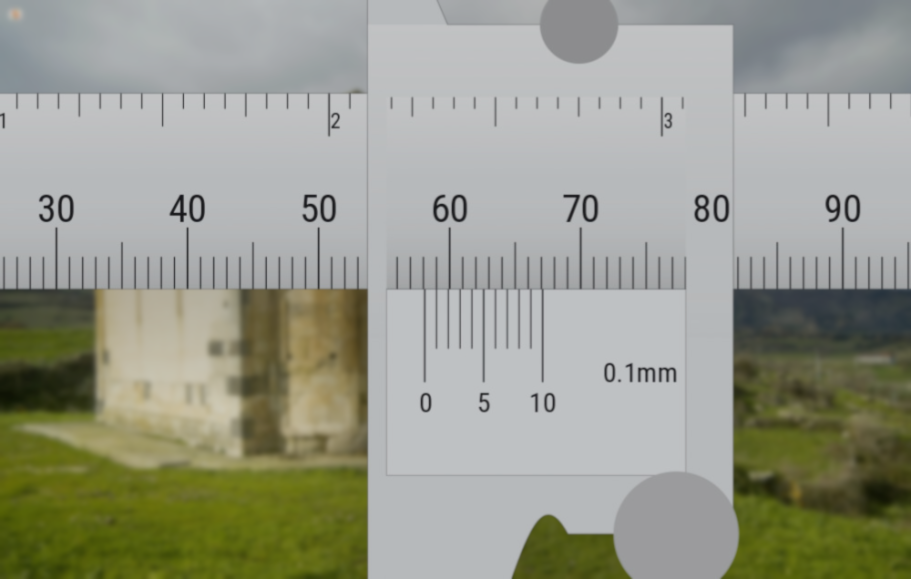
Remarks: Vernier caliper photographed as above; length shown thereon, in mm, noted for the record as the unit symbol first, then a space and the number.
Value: mm 58.1
